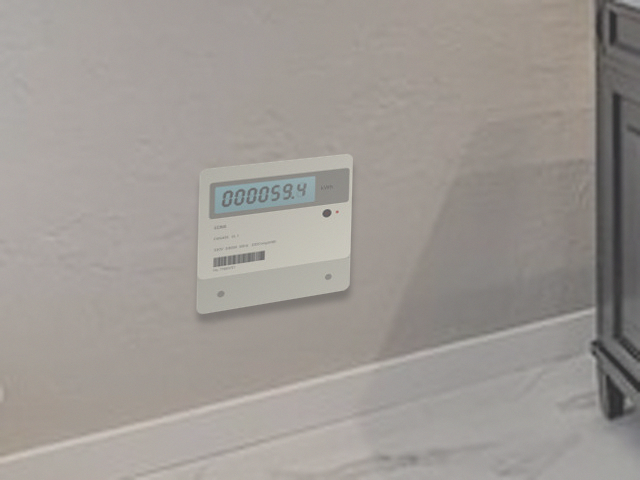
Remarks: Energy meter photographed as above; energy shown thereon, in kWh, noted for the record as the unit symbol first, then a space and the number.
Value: kWh 59.4
